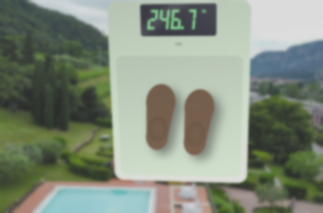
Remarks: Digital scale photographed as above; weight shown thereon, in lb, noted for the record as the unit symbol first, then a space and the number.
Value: lb 246.7
